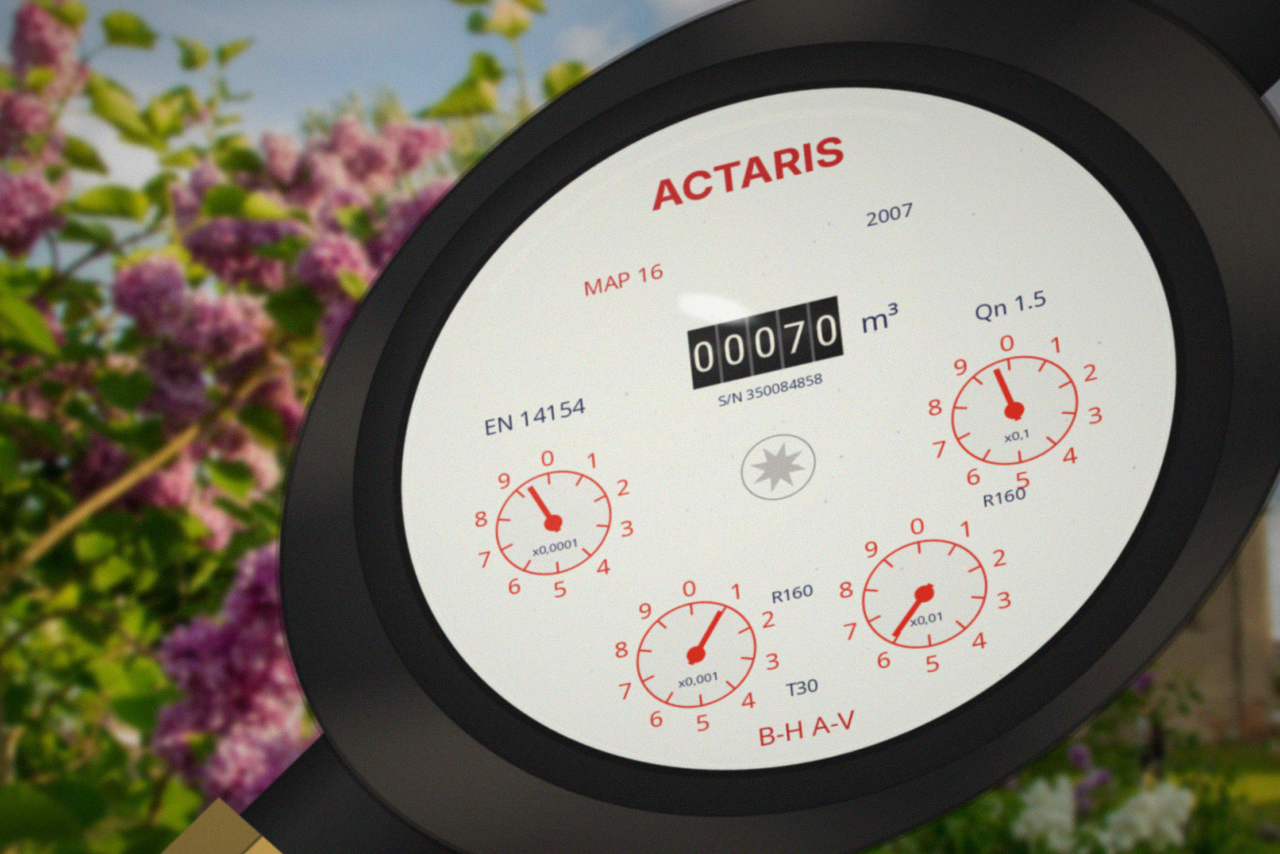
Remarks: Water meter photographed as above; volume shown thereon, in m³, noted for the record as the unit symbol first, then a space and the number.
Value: m³ 69.9609
